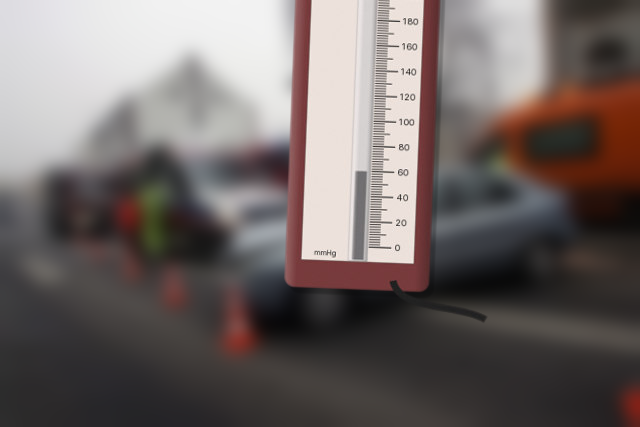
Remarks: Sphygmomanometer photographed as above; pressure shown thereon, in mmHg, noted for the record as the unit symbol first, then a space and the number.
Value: mmHg 60
